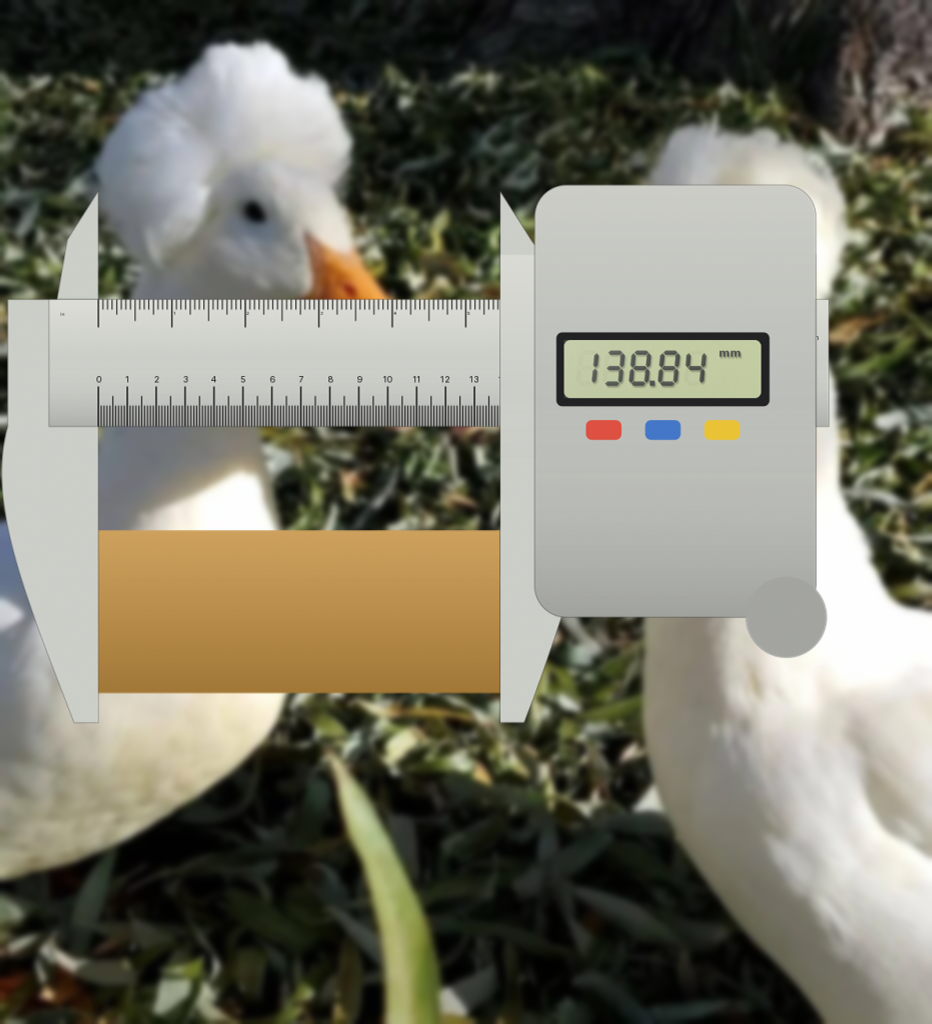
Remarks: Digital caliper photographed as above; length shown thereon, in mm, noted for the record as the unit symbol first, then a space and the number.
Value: mm 138.84
